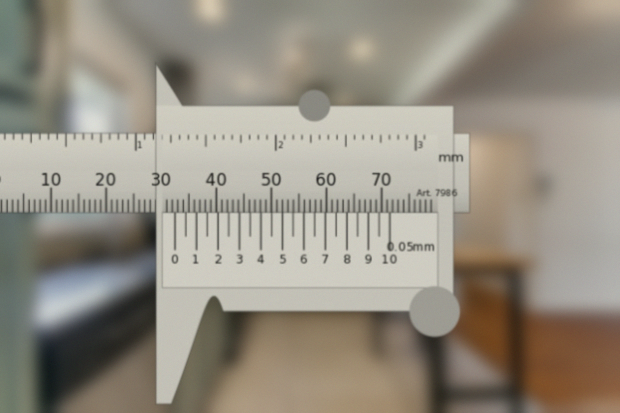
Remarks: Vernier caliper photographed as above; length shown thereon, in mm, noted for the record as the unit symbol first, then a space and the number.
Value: mm 32.5
